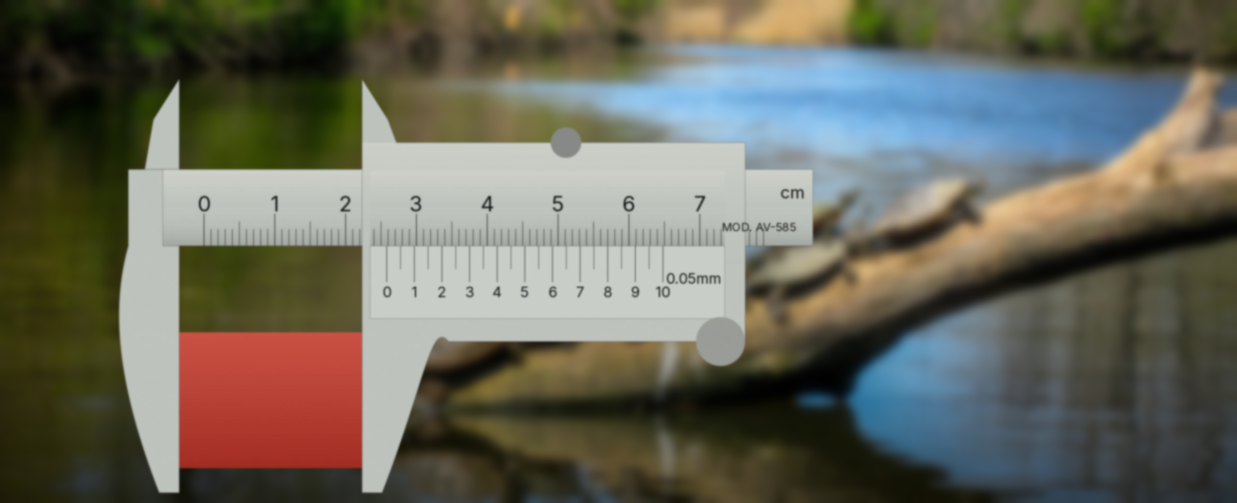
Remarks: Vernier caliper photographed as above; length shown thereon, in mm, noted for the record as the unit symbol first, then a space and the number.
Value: mm 25.8
